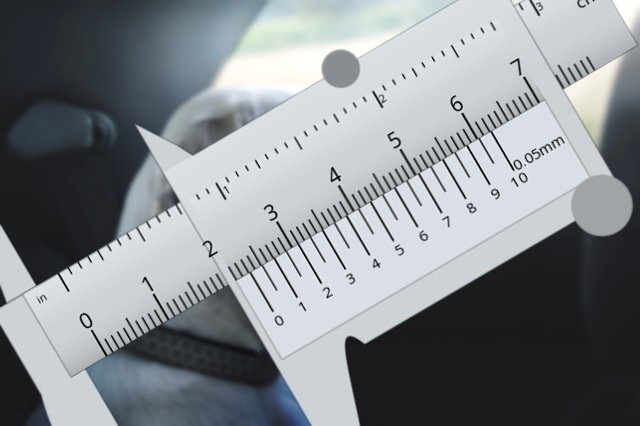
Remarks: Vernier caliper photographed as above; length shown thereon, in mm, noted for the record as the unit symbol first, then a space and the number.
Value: mm 23.2
